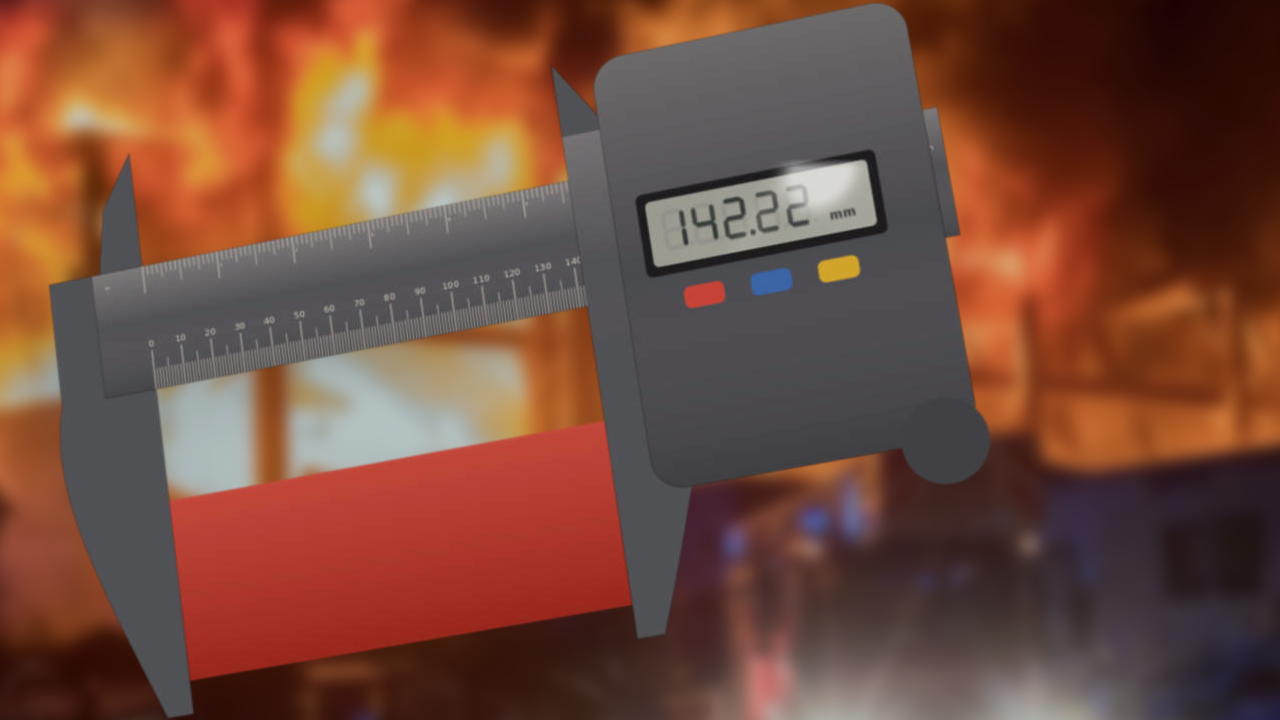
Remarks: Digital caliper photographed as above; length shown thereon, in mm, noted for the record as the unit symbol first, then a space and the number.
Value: mm 142.22
